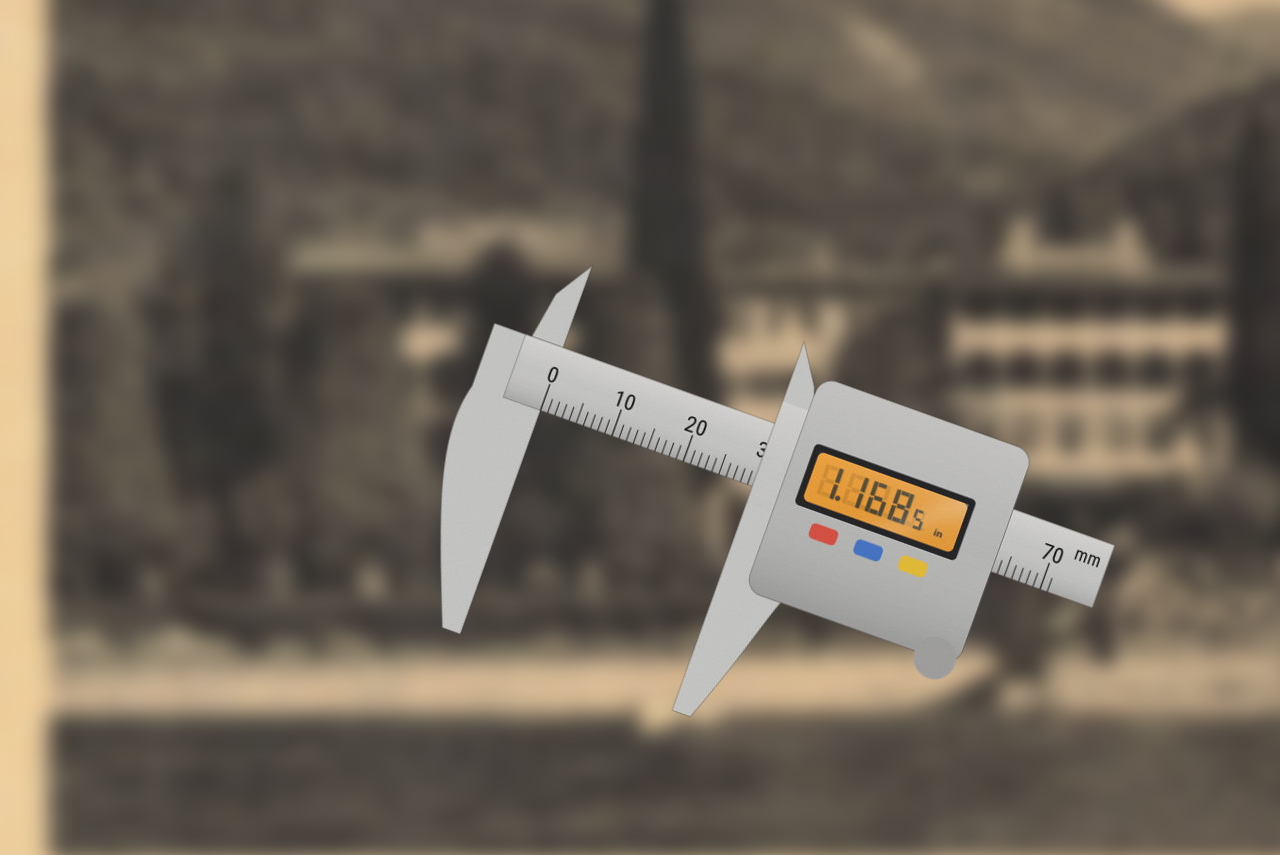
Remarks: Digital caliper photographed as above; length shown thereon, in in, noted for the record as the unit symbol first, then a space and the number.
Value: in 1.1685
